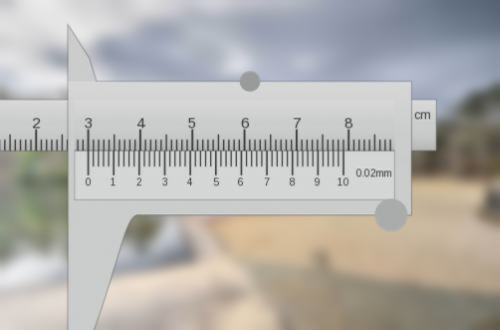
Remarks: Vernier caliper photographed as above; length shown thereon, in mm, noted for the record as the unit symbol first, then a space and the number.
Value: mm 30.0
